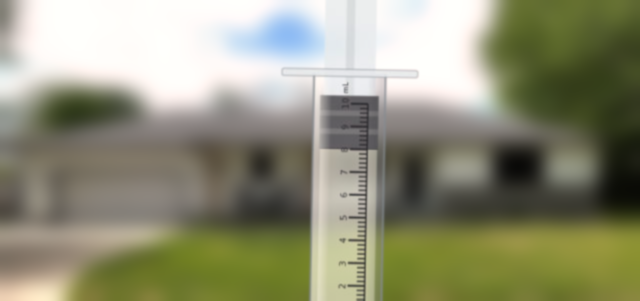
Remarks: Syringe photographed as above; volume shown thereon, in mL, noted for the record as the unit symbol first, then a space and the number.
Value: mL 8
